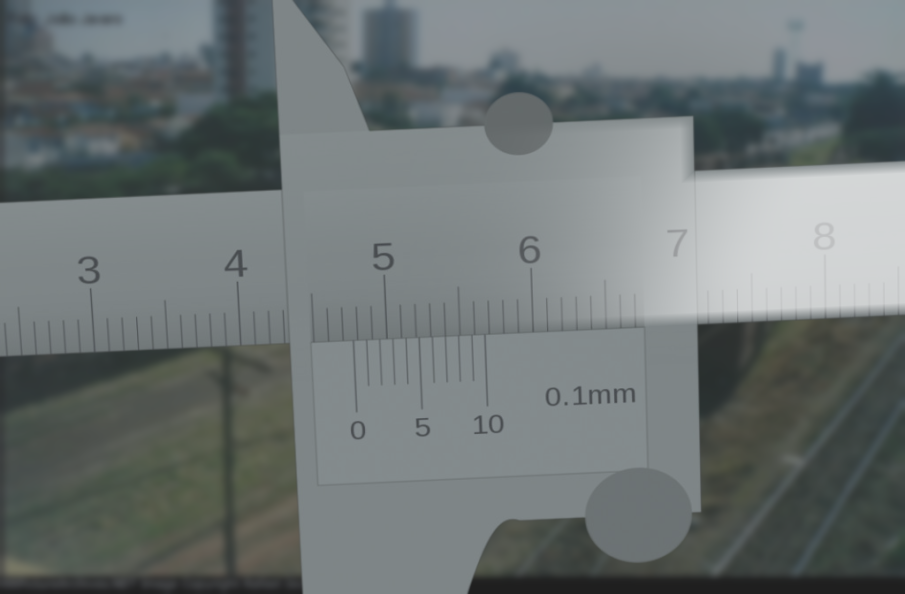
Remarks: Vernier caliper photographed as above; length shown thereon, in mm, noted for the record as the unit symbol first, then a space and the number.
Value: mm 47.7
